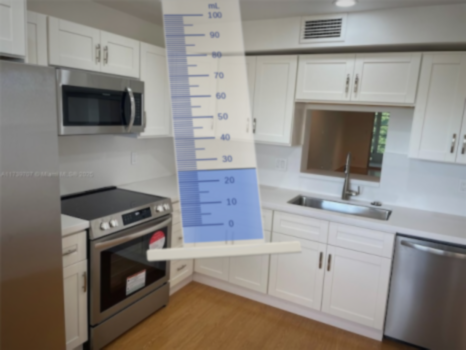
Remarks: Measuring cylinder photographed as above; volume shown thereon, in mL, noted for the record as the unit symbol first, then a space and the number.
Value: mL 25
